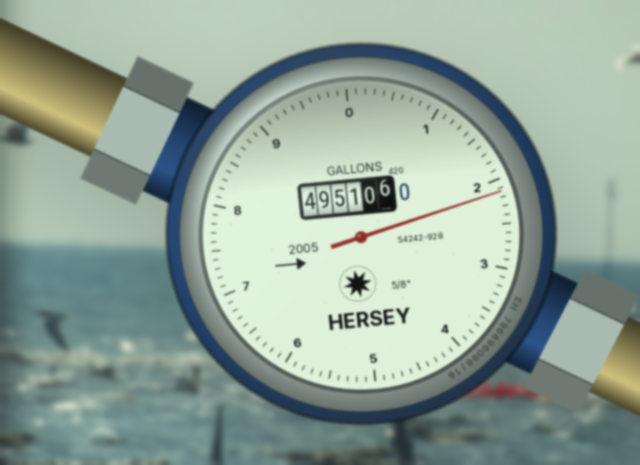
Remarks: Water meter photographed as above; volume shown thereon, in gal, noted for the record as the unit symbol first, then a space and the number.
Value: gal 4951062.1
